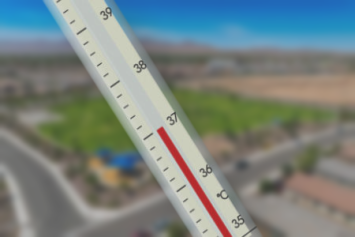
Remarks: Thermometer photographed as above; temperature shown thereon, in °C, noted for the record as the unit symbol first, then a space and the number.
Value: °C 37
